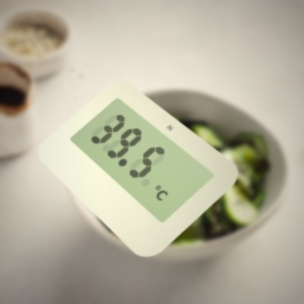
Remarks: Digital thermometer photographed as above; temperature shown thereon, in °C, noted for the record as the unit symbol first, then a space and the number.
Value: °C 39.5
